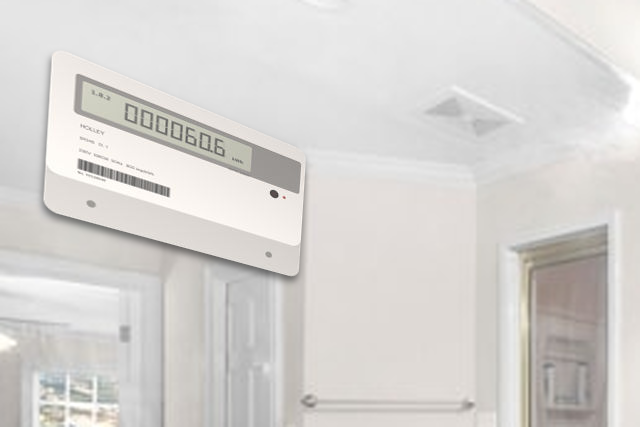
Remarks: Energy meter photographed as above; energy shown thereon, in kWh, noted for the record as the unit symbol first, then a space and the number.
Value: kWh 60.6
